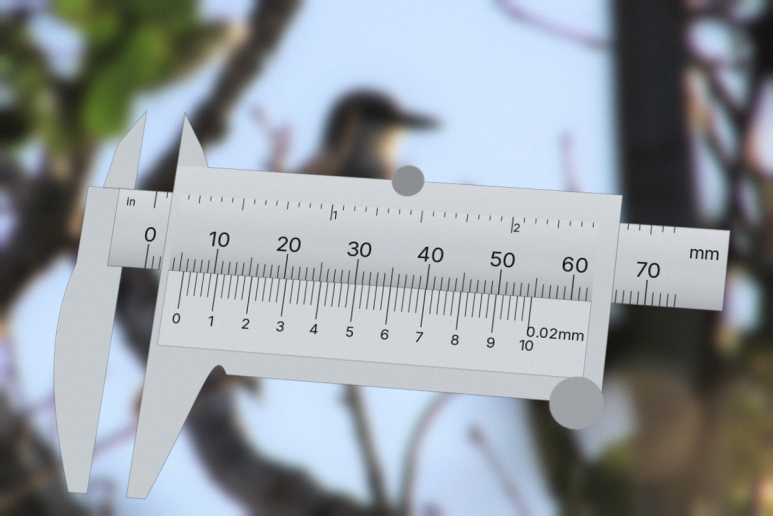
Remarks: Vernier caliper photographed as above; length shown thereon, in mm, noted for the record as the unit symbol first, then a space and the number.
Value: mm 5.6
